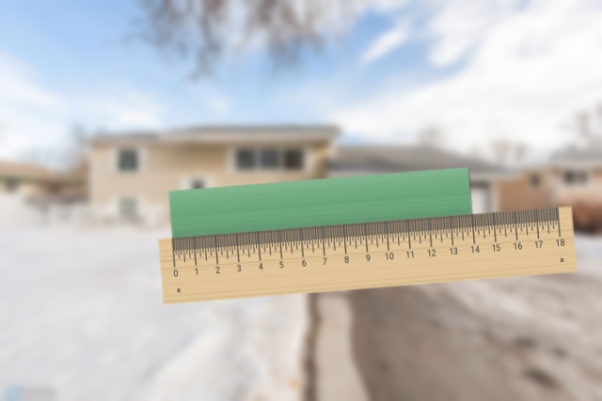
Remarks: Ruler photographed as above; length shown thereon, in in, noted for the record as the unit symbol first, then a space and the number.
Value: in 14
